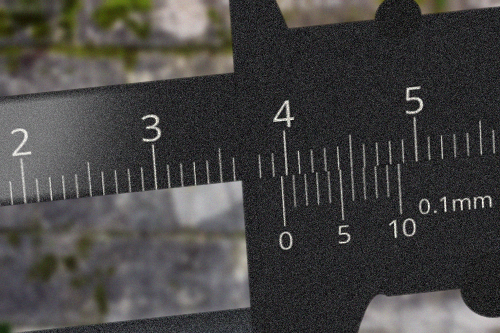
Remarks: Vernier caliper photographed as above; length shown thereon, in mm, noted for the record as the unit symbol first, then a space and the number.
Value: mm 39.6
